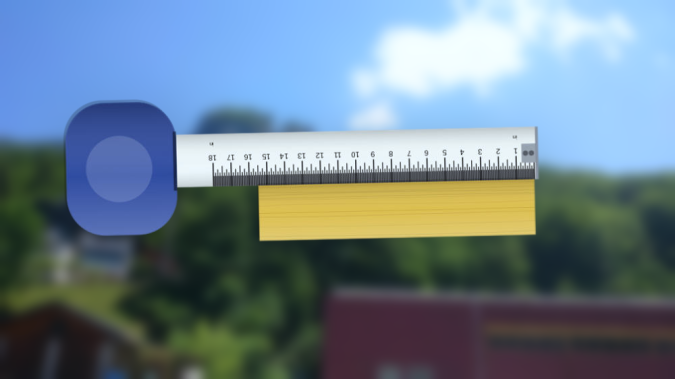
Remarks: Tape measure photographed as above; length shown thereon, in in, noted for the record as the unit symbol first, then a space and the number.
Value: in 15.5
